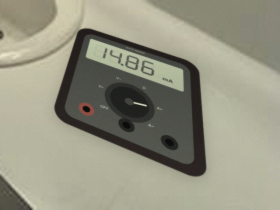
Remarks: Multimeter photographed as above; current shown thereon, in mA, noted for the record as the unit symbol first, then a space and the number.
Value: mA 14.86
